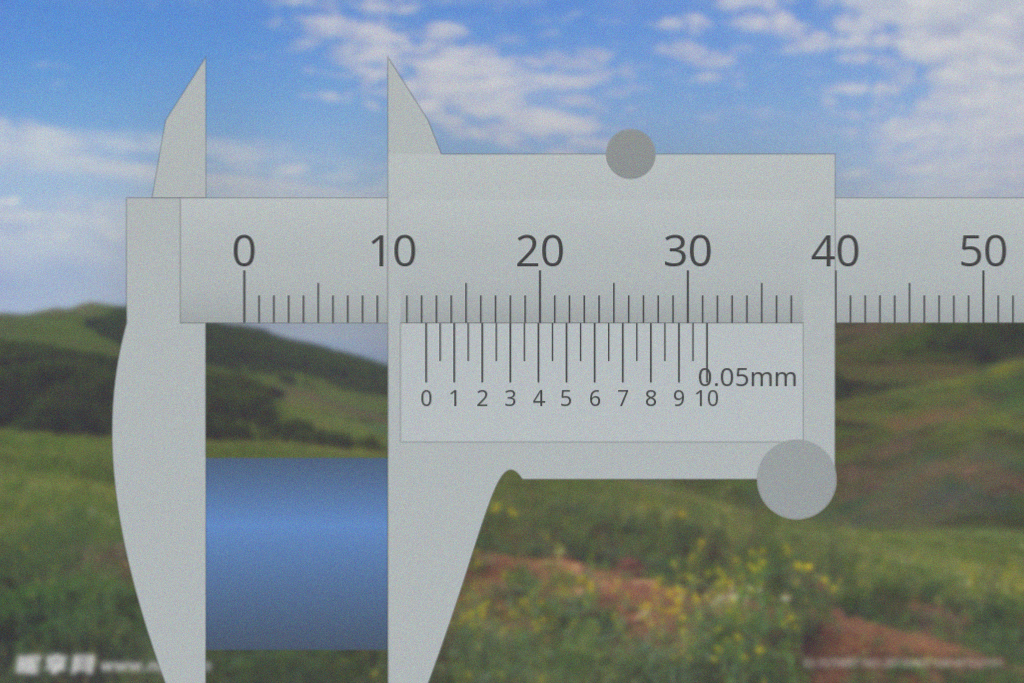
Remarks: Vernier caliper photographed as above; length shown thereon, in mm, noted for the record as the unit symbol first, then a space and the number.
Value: mm 12.3
